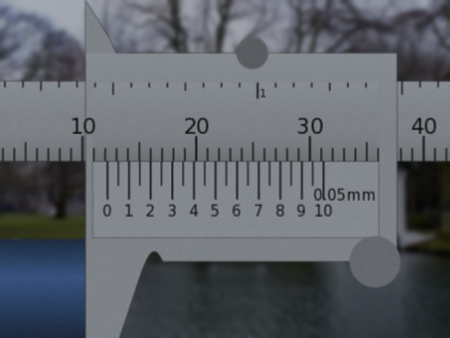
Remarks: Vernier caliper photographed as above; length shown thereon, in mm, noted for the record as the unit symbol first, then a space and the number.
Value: mm 12.2
